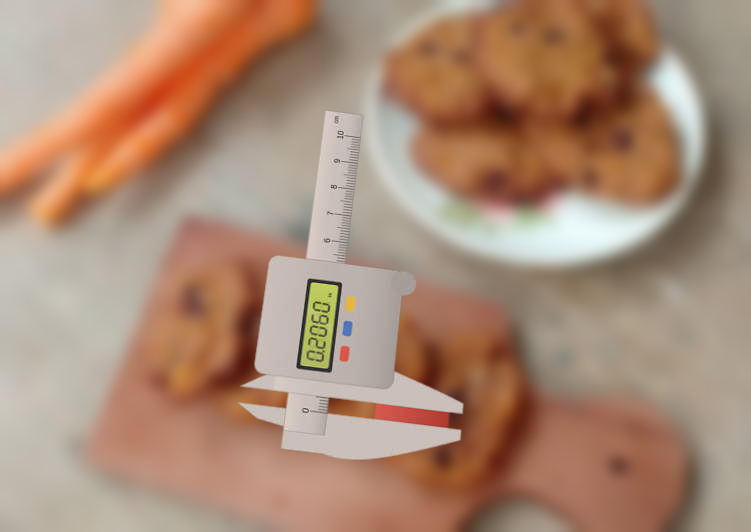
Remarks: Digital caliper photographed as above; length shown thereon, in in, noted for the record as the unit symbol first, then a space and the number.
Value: in 0.2060
